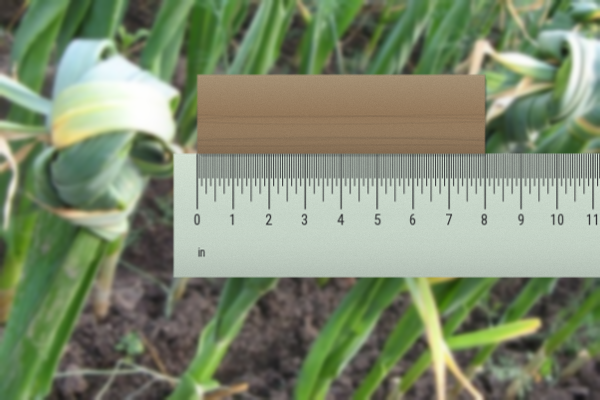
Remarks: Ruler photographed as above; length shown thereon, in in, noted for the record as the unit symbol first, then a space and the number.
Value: in 8
